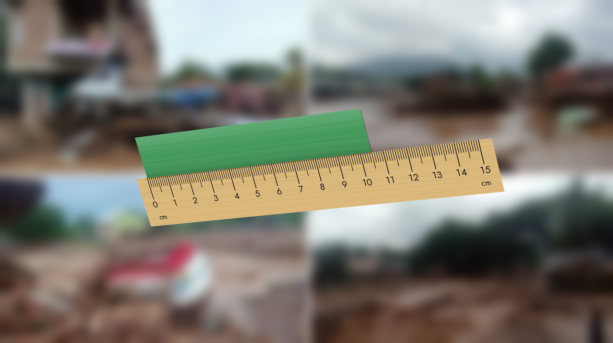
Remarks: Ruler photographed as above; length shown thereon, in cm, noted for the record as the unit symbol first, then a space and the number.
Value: cm 10.5
